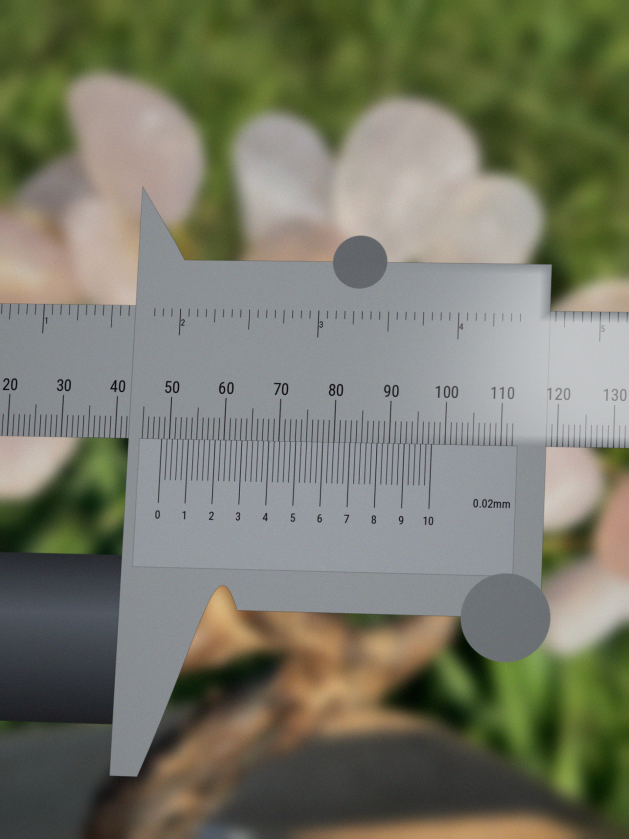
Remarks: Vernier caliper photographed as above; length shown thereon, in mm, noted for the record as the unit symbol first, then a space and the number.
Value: mm 48.6
